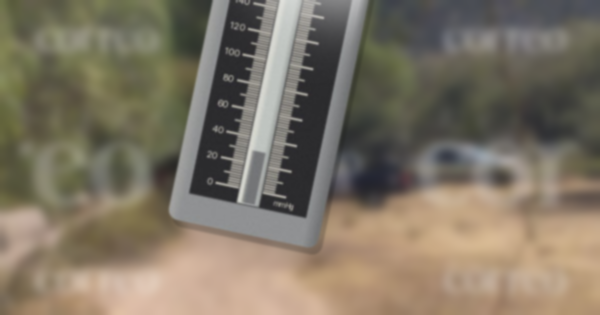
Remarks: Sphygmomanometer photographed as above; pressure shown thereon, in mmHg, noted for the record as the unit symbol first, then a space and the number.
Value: mmHg 30
